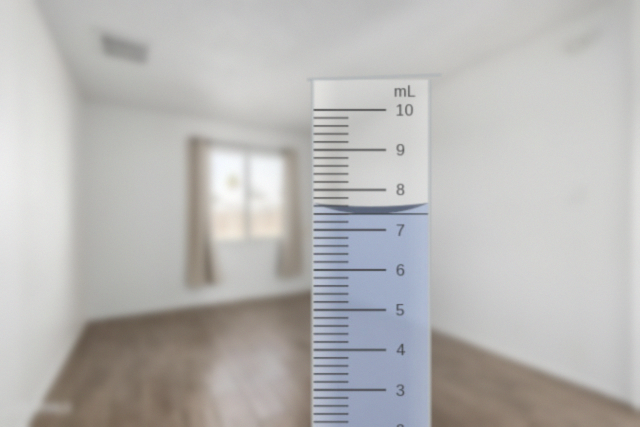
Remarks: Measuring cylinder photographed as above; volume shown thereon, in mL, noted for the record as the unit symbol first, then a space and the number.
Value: mL 7.4
